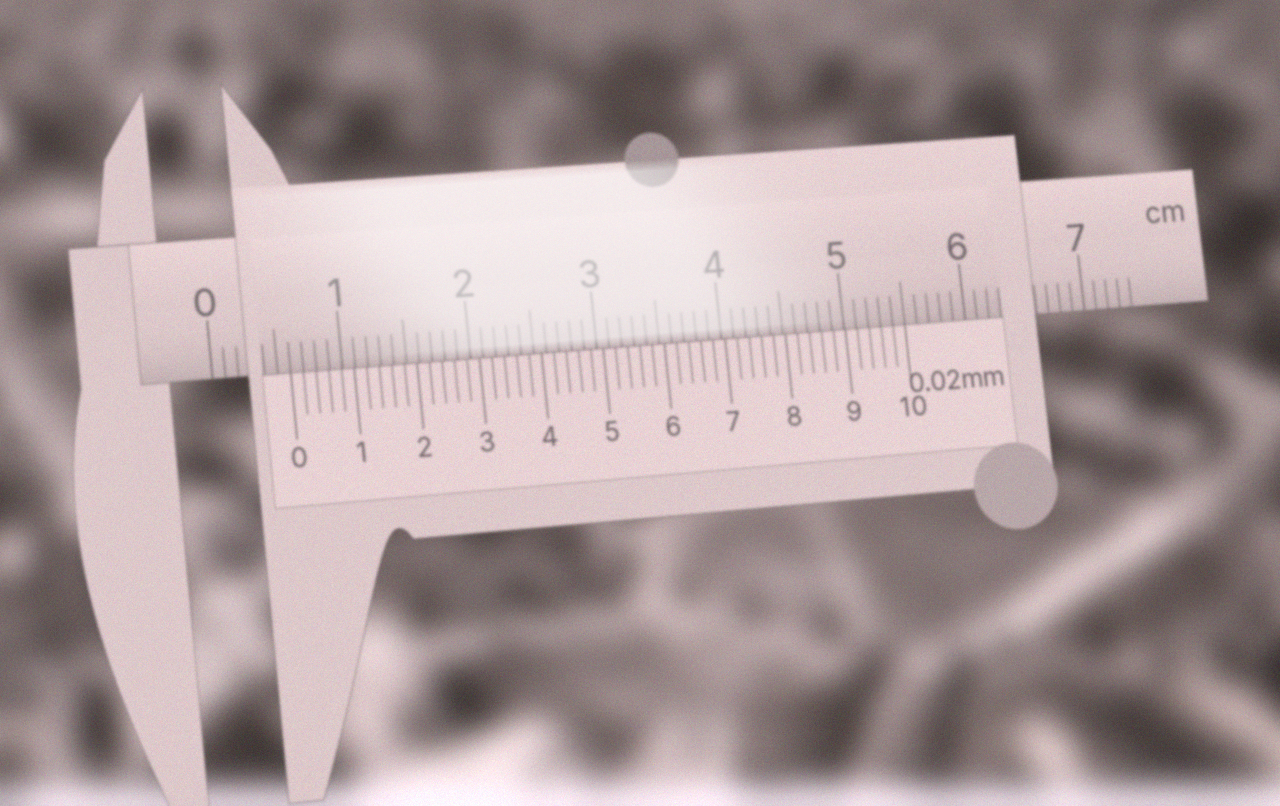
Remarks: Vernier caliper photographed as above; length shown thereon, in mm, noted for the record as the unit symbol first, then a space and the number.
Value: mm 6.0
